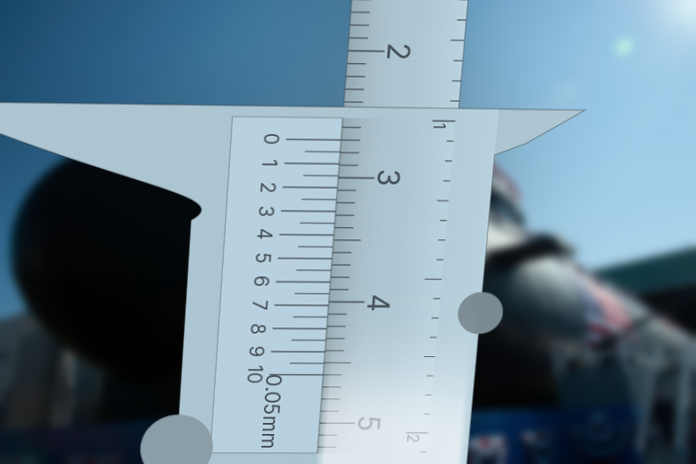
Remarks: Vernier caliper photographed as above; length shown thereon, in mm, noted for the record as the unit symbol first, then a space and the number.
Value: mm 27.0
